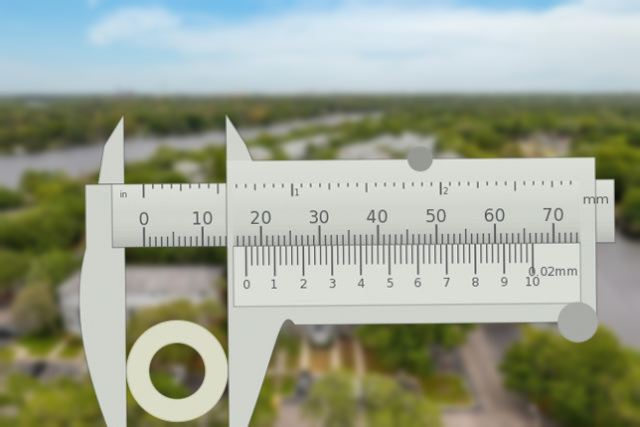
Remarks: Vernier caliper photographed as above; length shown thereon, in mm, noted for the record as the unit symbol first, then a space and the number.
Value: mm 17.4
